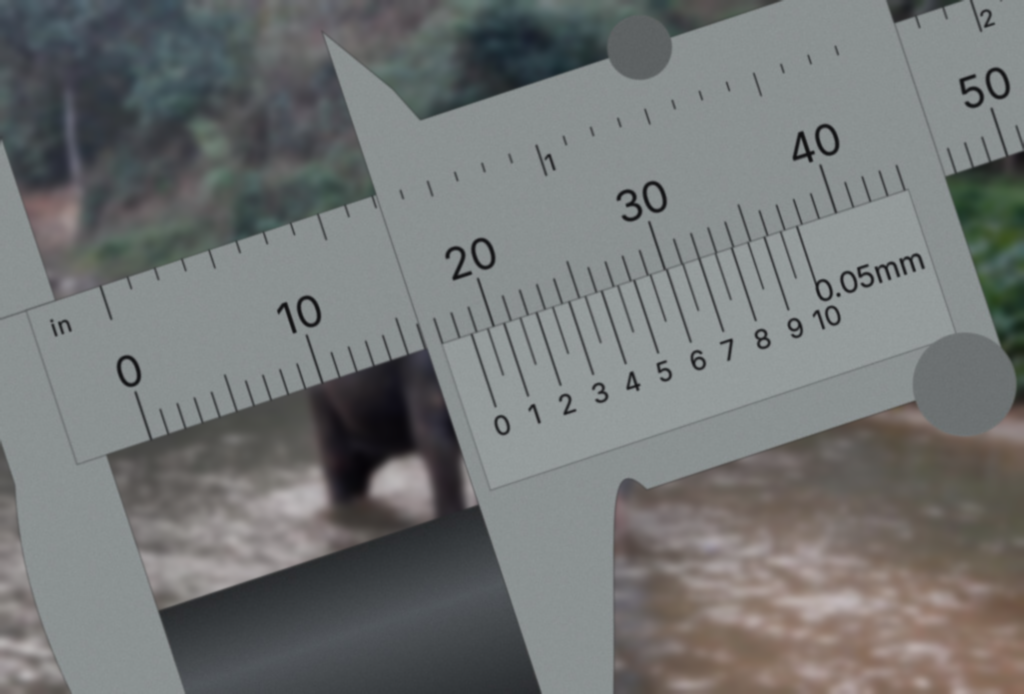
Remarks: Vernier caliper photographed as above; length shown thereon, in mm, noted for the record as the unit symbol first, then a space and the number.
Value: mm 18.7
